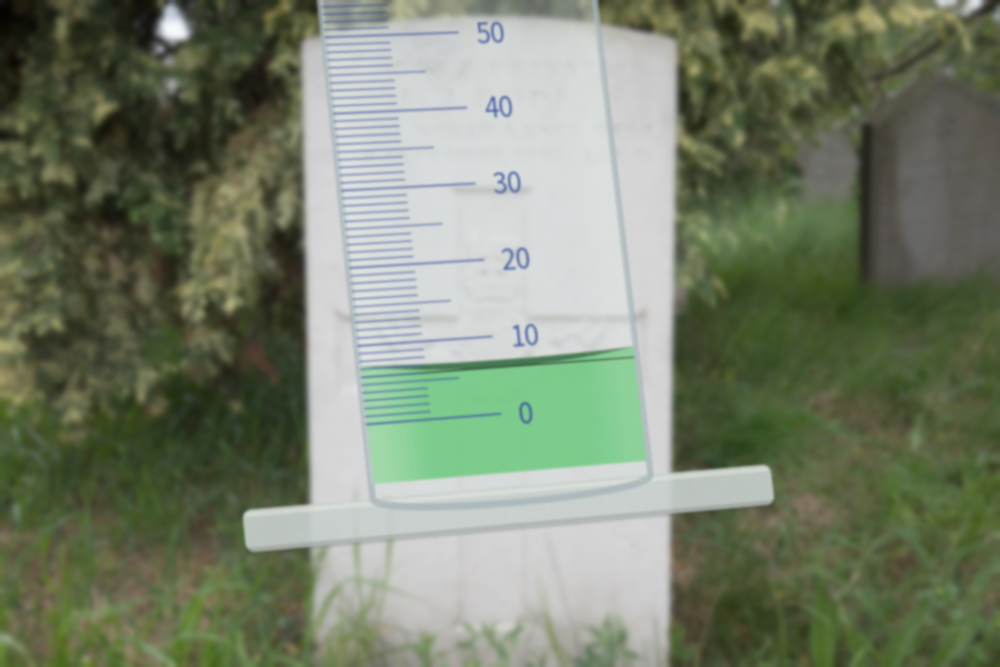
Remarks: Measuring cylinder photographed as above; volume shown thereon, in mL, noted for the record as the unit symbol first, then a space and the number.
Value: mL 6
